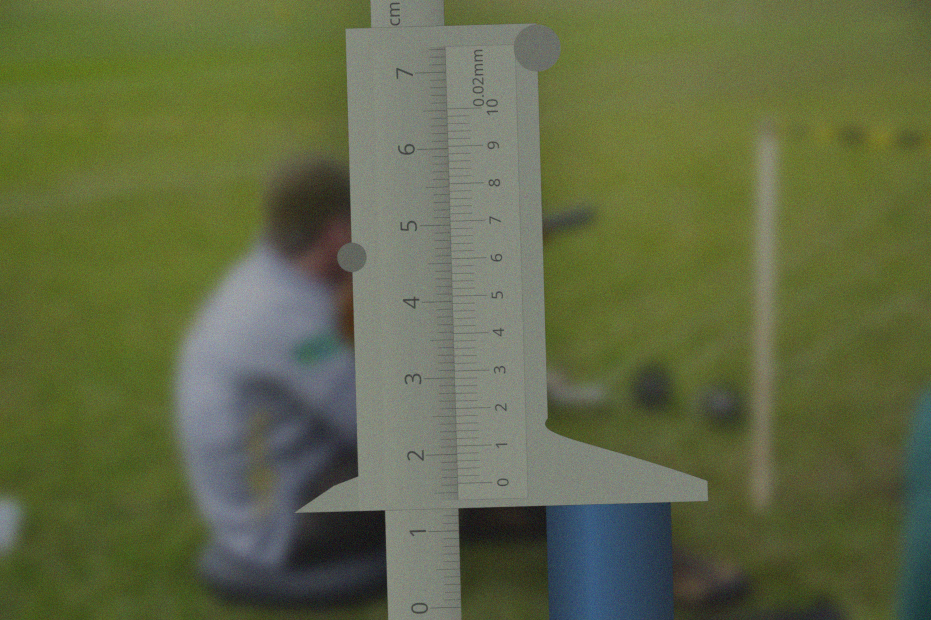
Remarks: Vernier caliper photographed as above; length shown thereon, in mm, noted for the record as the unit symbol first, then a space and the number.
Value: mm 16.2
